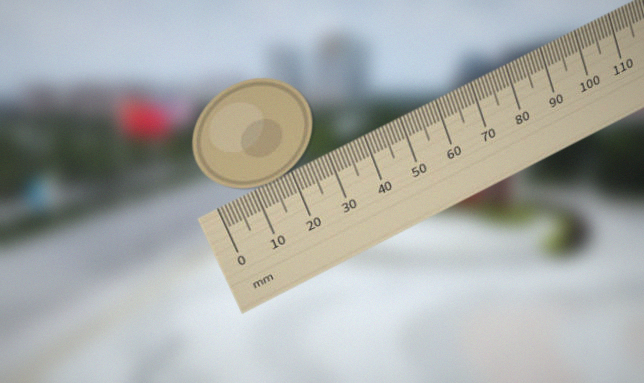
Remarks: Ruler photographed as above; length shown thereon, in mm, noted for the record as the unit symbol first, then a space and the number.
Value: mm 30
